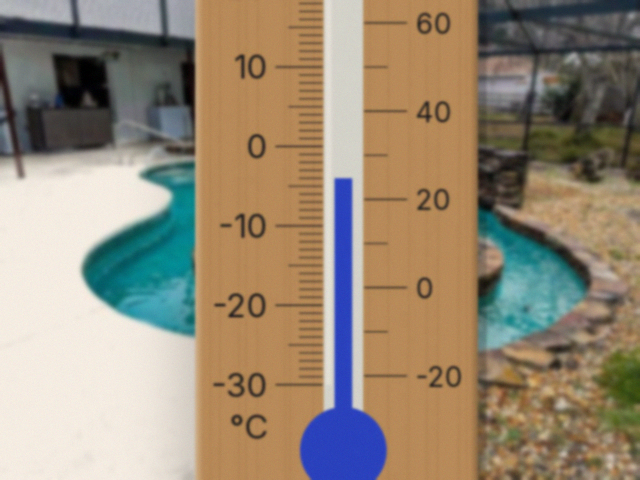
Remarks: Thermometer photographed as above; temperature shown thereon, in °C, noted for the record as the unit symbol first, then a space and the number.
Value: °C -4
